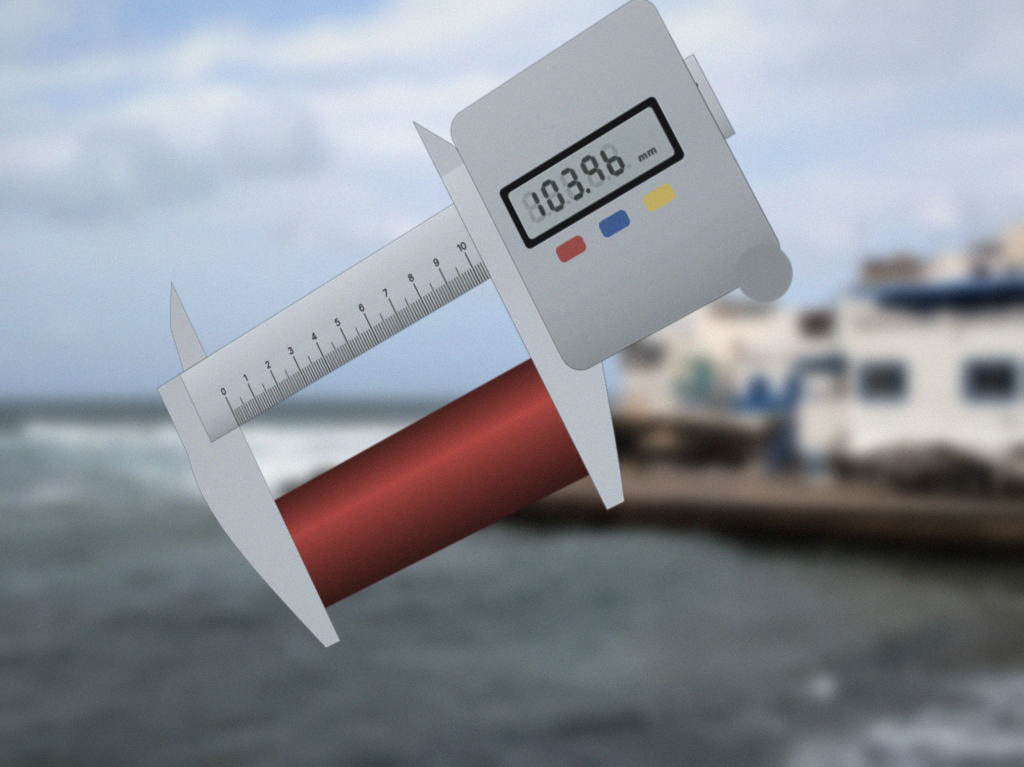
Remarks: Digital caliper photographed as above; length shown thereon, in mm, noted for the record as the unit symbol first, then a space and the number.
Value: mm 103.96
